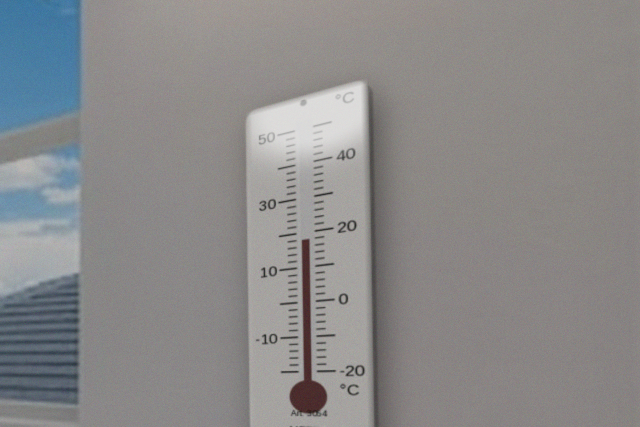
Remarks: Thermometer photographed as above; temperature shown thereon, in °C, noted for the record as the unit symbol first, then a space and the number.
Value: °C 18
